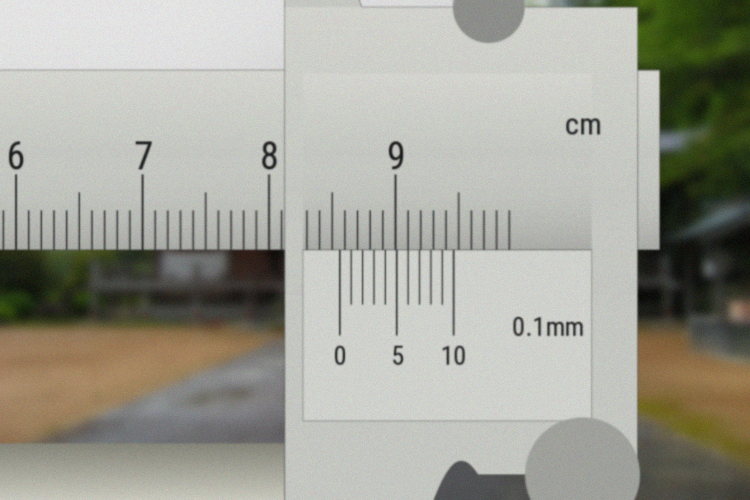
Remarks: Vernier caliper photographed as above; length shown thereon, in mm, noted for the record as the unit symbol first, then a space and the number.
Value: mm 85.6
